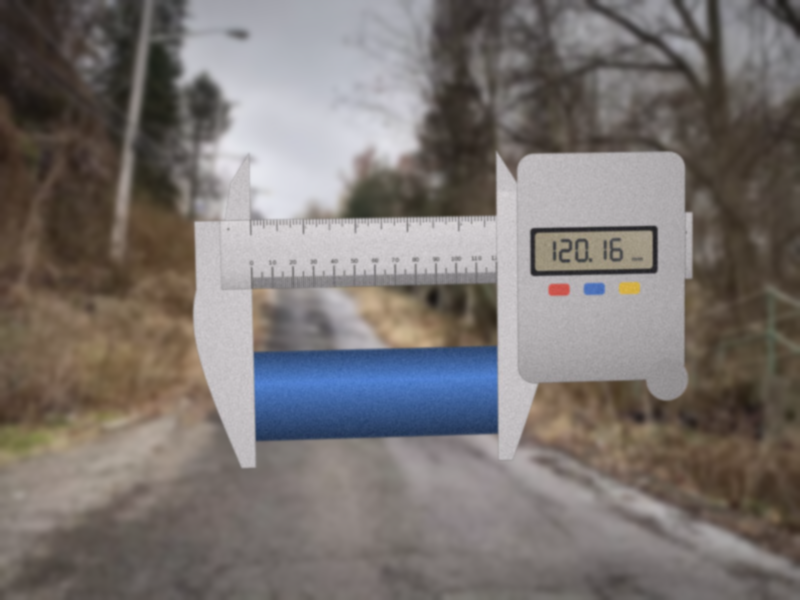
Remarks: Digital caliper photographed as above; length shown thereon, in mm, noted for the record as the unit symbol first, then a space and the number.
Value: mm 120.16
